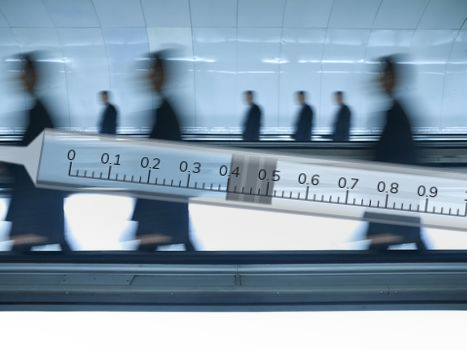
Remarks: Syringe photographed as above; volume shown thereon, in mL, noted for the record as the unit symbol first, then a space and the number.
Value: mL 0.4
